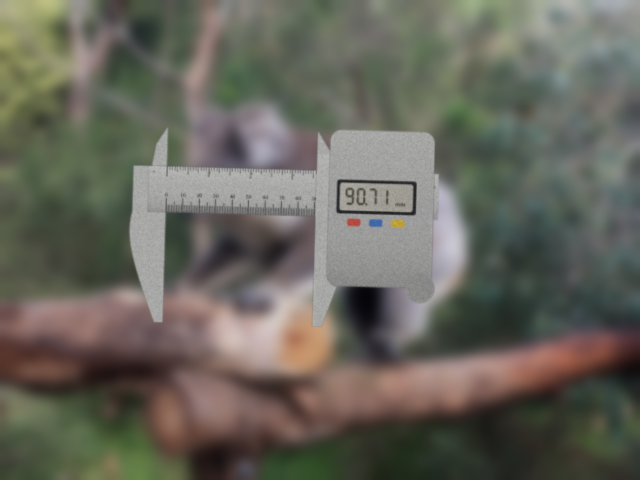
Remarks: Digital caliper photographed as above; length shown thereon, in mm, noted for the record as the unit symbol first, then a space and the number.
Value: mm 90.71
